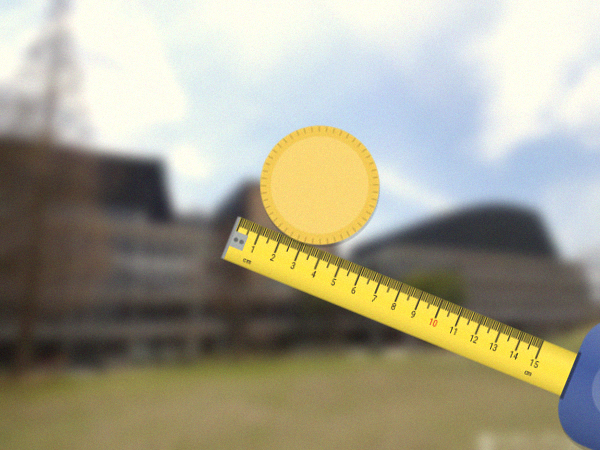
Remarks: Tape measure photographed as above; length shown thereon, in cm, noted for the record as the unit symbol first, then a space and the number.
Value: cm 5.5
